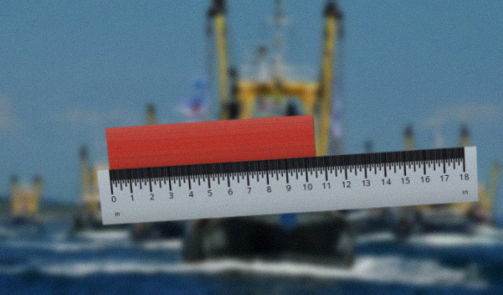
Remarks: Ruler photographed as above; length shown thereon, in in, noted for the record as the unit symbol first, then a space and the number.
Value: in 10.5
